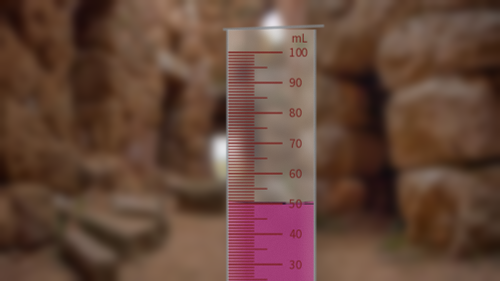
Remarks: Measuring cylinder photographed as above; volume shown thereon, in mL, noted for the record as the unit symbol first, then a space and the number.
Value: mL 50
